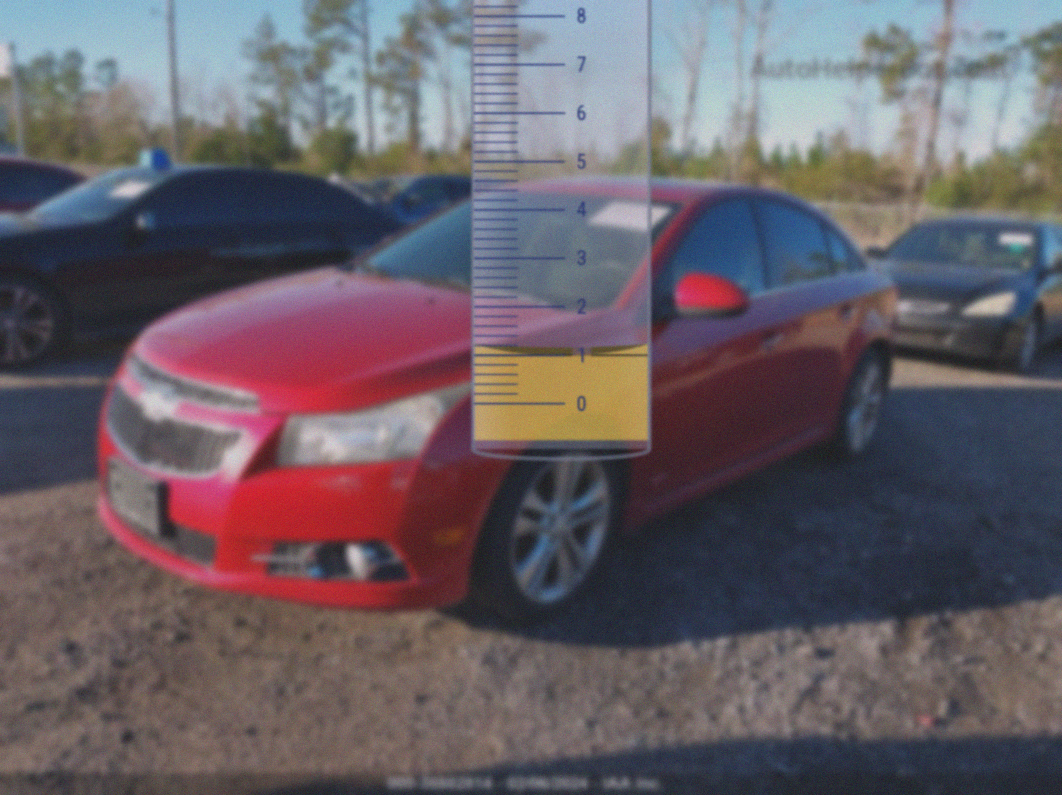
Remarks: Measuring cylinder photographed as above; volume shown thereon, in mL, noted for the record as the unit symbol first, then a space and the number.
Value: mL 1
